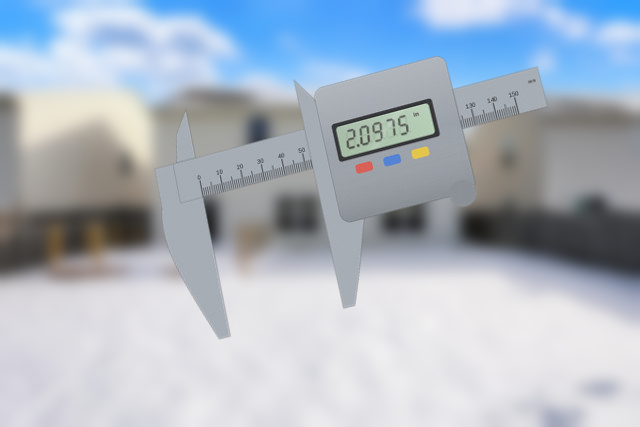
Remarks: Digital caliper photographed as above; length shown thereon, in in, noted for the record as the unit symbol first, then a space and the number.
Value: in 2.0975
